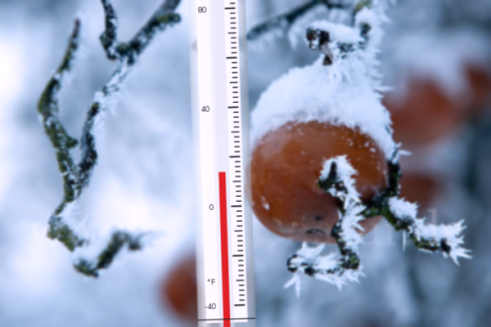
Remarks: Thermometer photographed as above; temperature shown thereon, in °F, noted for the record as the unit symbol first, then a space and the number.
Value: °F 14
